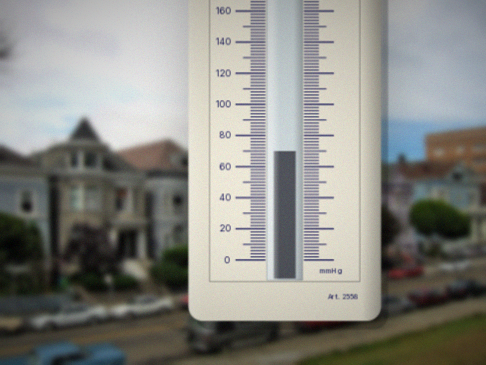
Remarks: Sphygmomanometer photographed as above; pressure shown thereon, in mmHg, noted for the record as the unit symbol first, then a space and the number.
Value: mmHg 70
